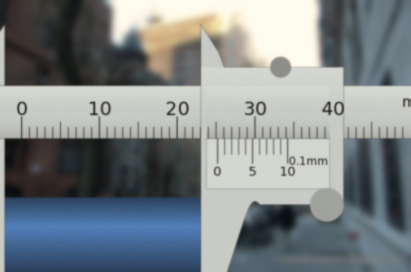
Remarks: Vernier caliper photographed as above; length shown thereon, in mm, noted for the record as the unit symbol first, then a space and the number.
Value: mm 25.2
